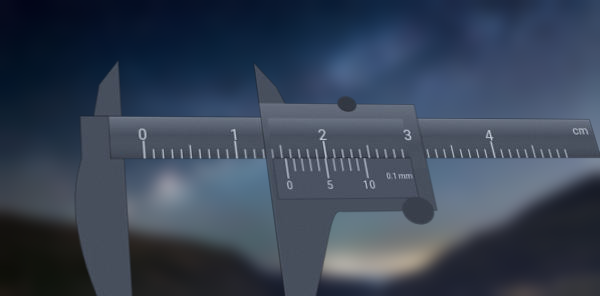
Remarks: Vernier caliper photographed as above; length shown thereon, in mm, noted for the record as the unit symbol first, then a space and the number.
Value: mm 15.4
